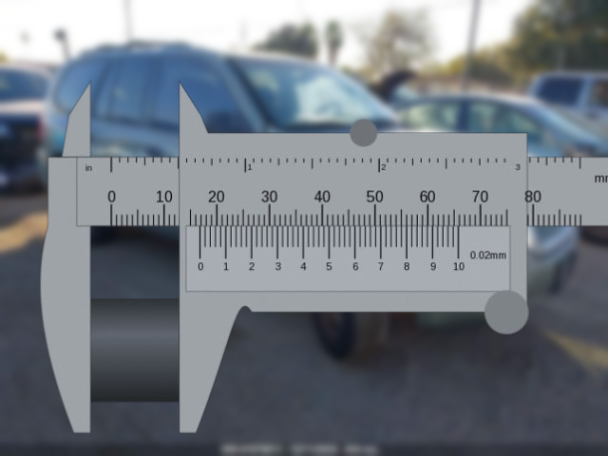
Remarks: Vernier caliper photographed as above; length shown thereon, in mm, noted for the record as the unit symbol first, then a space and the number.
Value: mm 16.8
